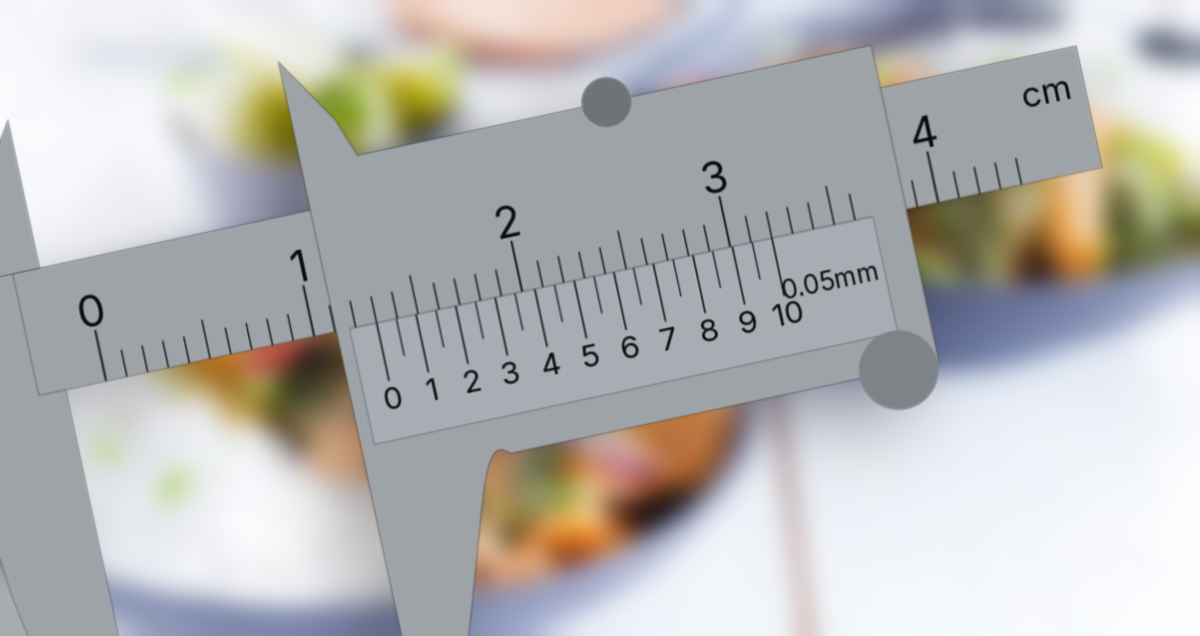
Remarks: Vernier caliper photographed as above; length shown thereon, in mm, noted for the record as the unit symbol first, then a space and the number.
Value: mm 13.0
